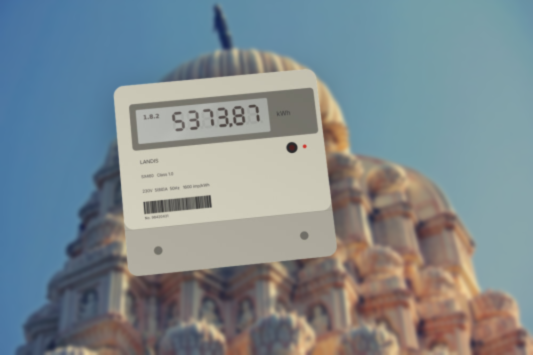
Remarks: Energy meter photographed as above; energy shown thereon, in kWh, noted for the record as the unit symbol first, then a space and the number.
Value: kWh 5373.87
